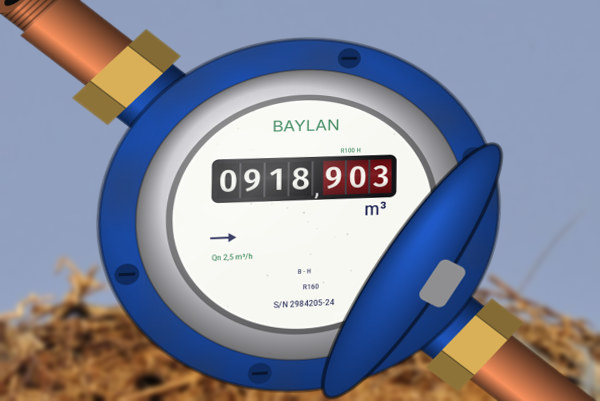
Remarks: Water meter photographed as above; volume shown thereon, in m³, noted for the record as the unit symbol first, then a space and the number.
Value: m³ 918.903
